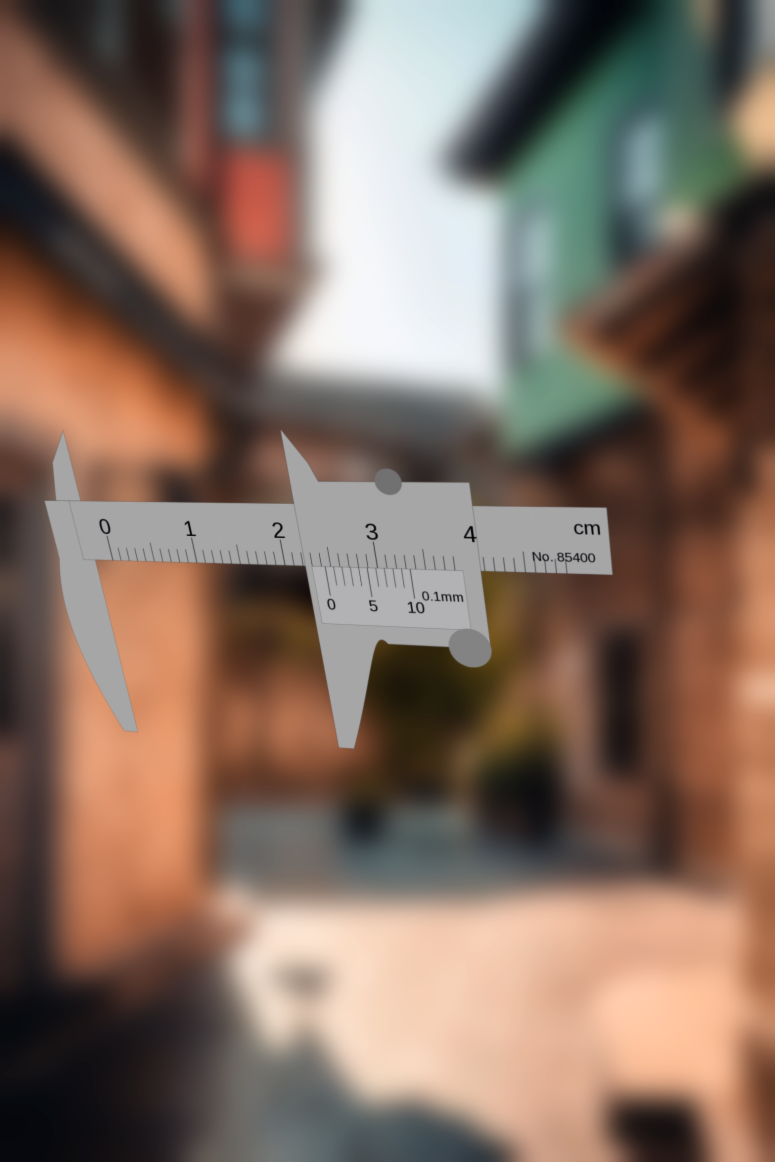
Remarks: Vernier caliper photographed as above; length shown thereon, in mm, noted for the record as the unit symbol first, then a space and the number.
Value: mm 24.4
